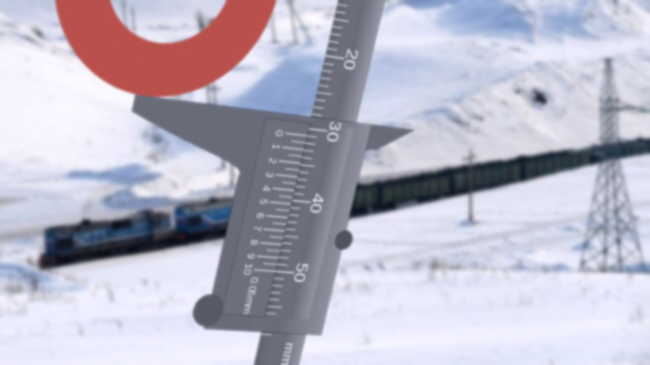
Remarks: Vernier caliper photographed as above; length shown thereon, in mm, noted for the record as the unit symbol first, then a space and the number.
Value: mm 31.0
